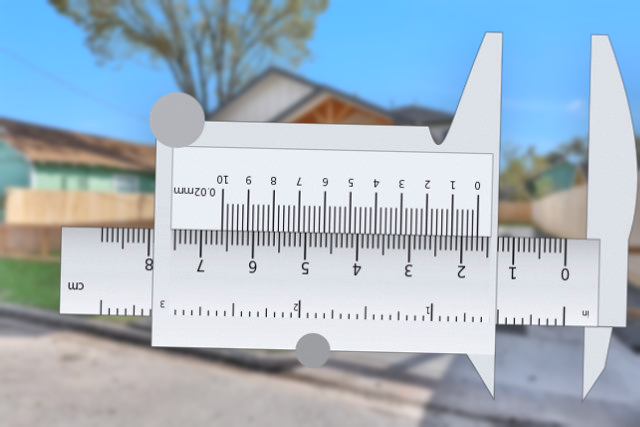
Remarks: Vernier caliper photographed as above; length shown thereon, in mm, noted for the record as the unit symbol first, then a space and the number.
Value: mm 17.0
